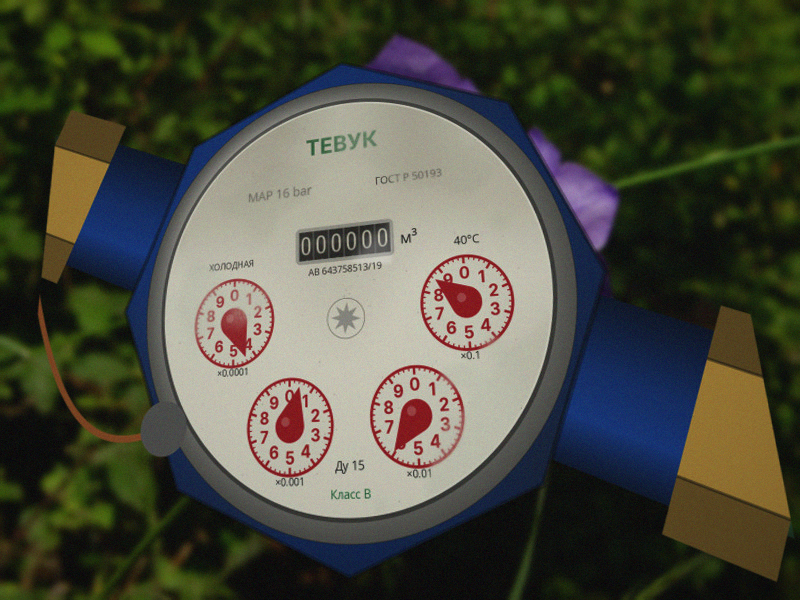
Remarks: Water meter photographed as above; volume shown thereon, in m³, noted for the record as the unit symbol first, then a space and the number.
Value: m³ 0.8604
